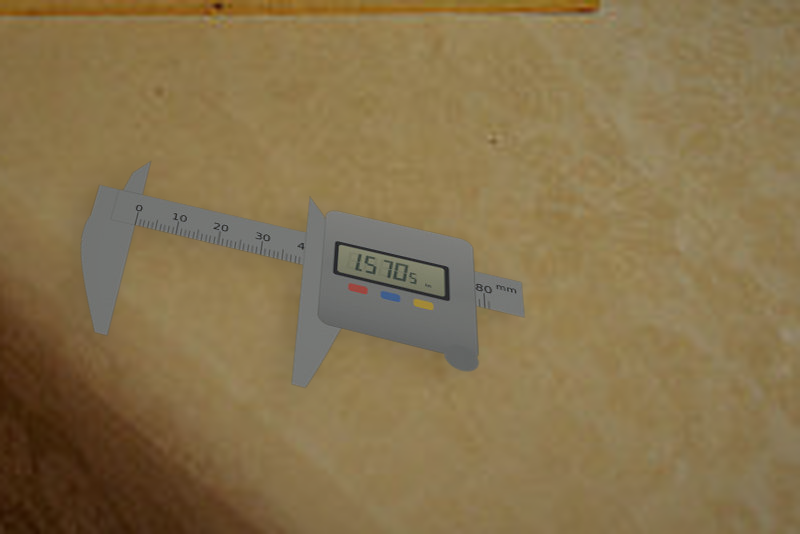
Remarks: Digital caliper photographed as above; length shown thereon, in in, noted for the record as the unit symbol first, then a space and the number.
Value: in 1.5705
